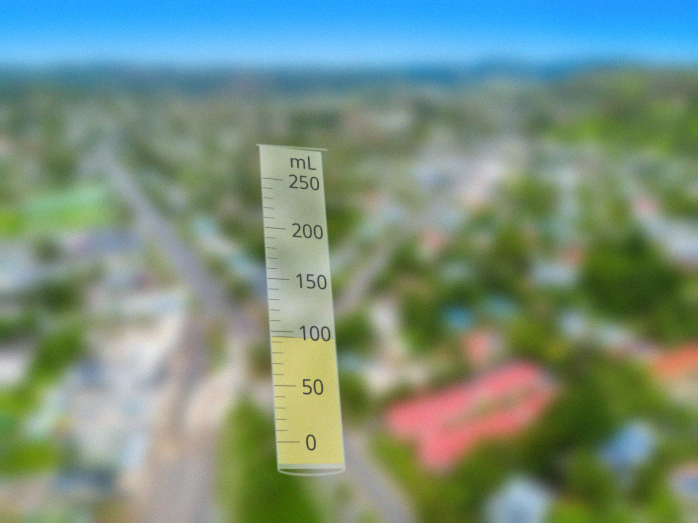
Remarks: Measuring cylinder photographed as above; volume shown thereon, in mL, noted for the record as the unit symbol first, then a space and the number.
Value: mL 95
